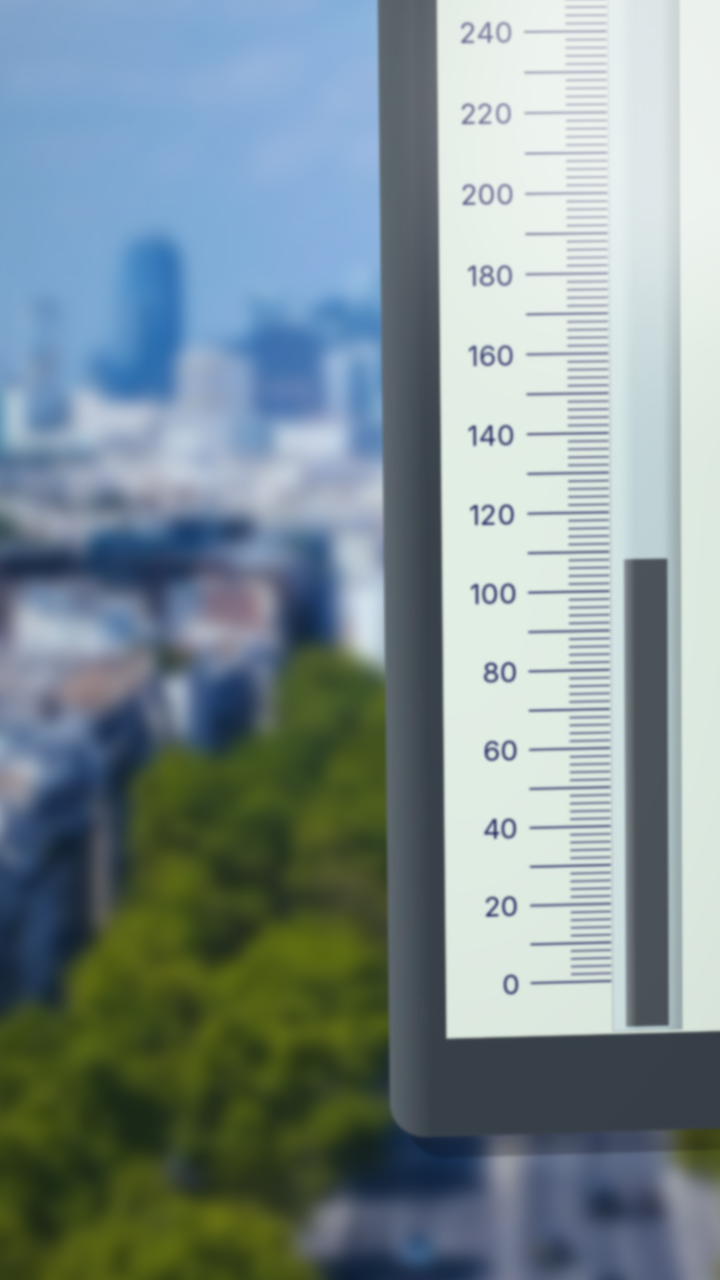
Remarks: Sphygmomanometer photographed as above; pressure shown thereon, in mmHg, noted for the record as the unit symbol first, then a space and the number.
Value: mmHg 108
